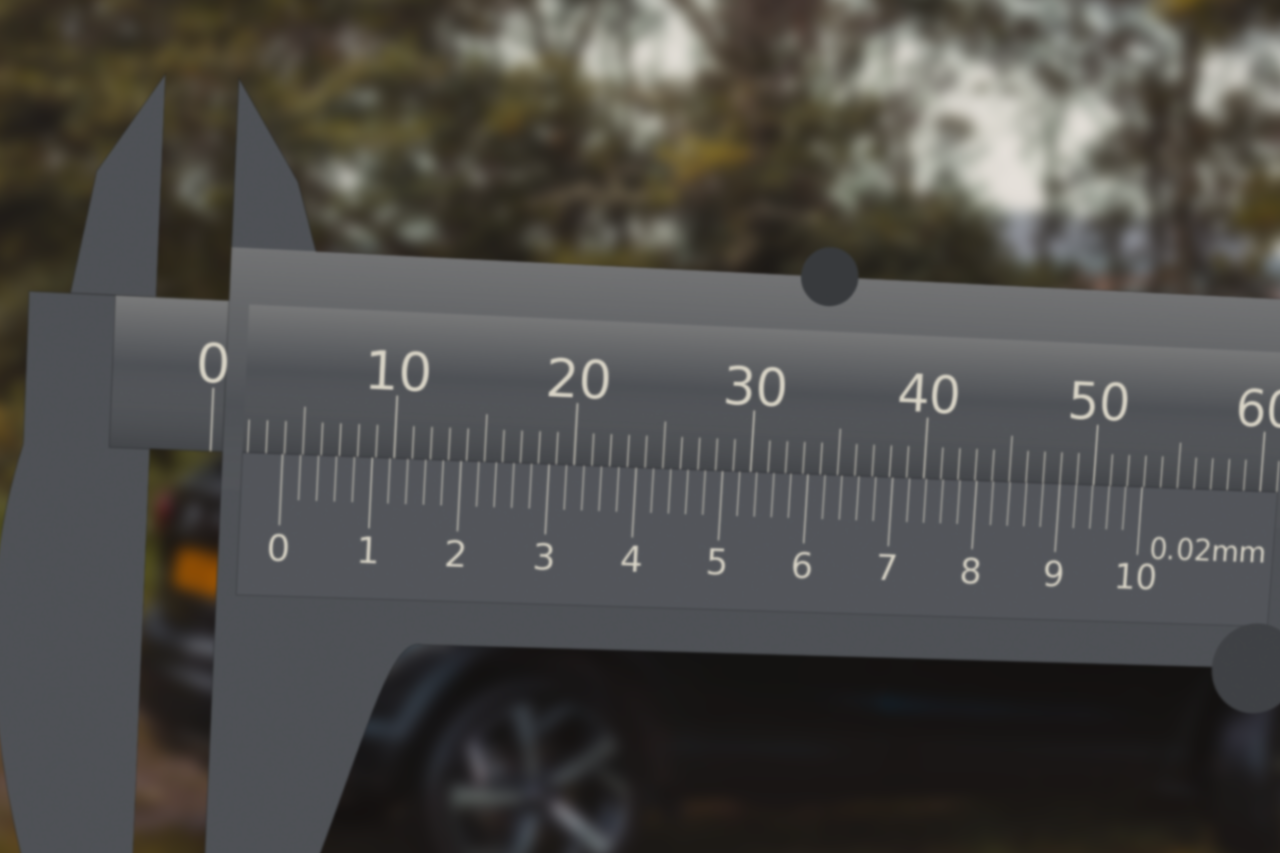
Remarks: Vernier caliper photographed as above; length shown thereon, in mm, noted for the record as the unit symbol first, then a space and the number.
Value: mm 3.9
